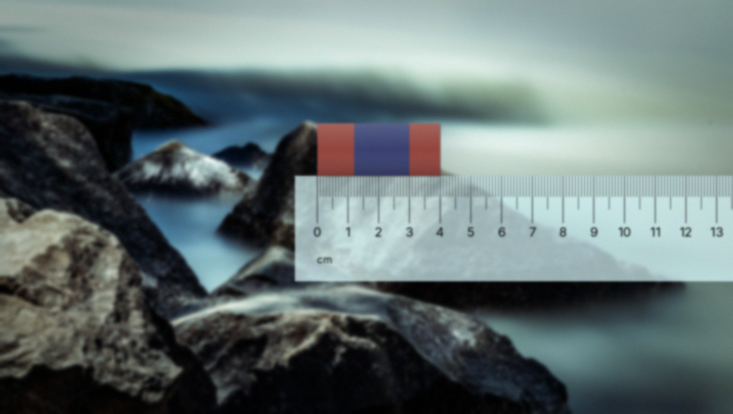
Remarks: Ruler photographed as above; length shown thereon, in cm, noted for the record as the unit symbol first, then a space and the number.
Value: cm 4
